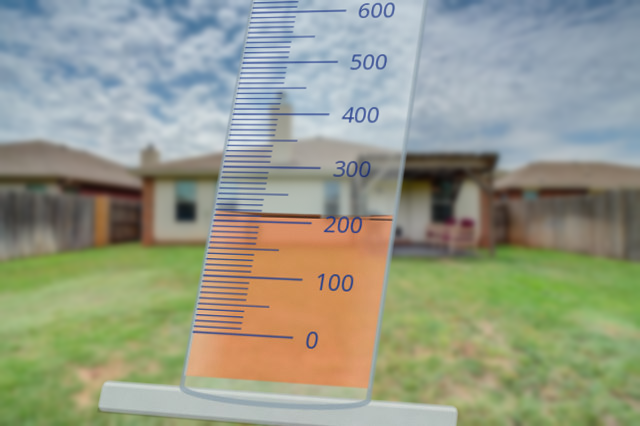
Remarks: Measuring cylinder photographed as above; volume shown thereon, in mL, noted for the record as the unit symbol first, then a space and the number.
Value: mL 210
